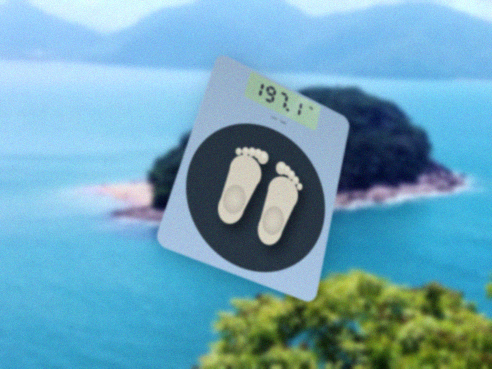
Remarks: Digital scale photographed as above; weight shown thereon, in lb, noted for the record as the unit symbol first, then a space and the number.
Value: lb 197.1
